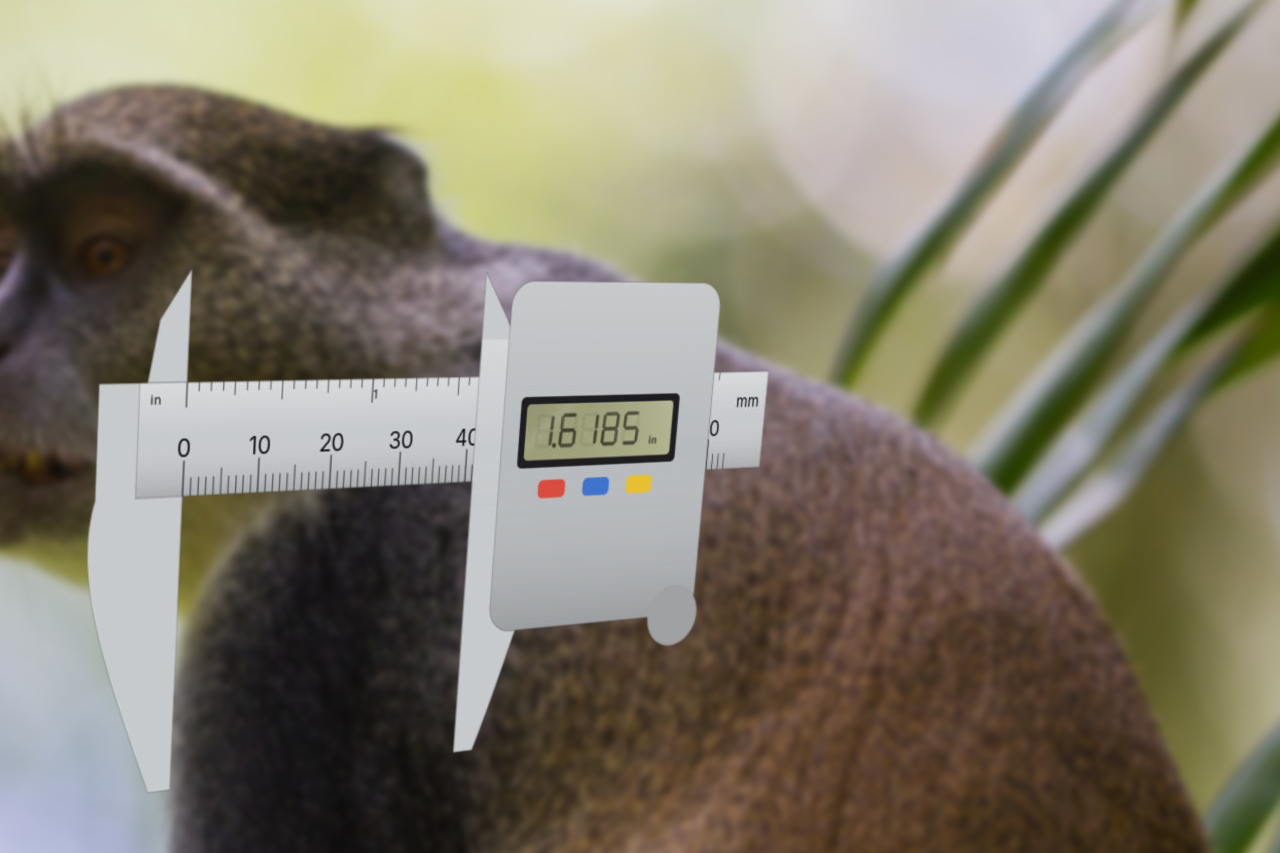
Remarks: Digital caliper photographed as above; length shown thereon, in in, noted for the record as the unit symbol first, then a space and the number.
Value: in 1.6185
